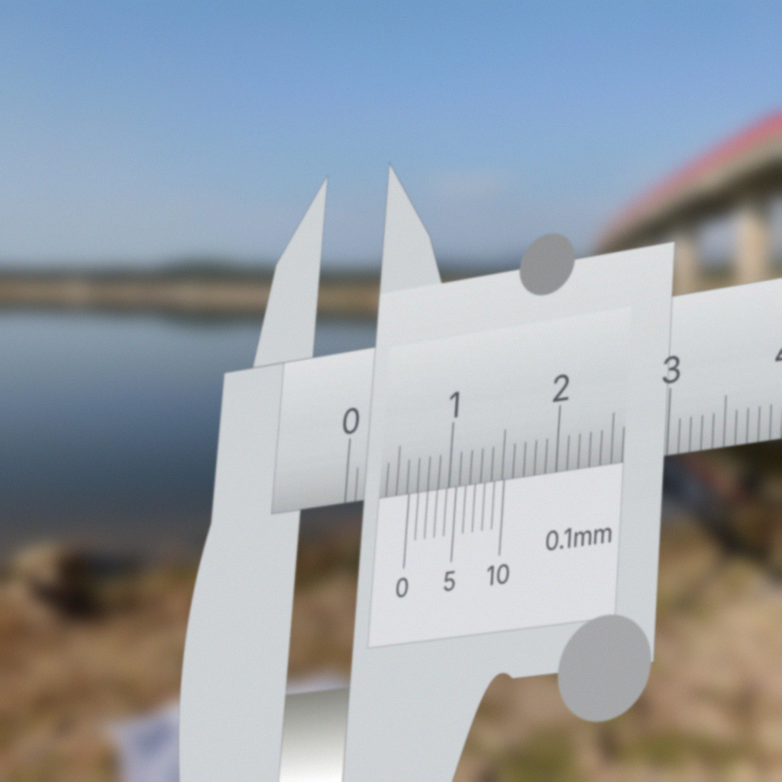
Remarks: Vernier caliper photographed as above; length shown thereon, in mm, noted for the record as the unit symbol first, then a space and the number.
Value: mm 6.2
